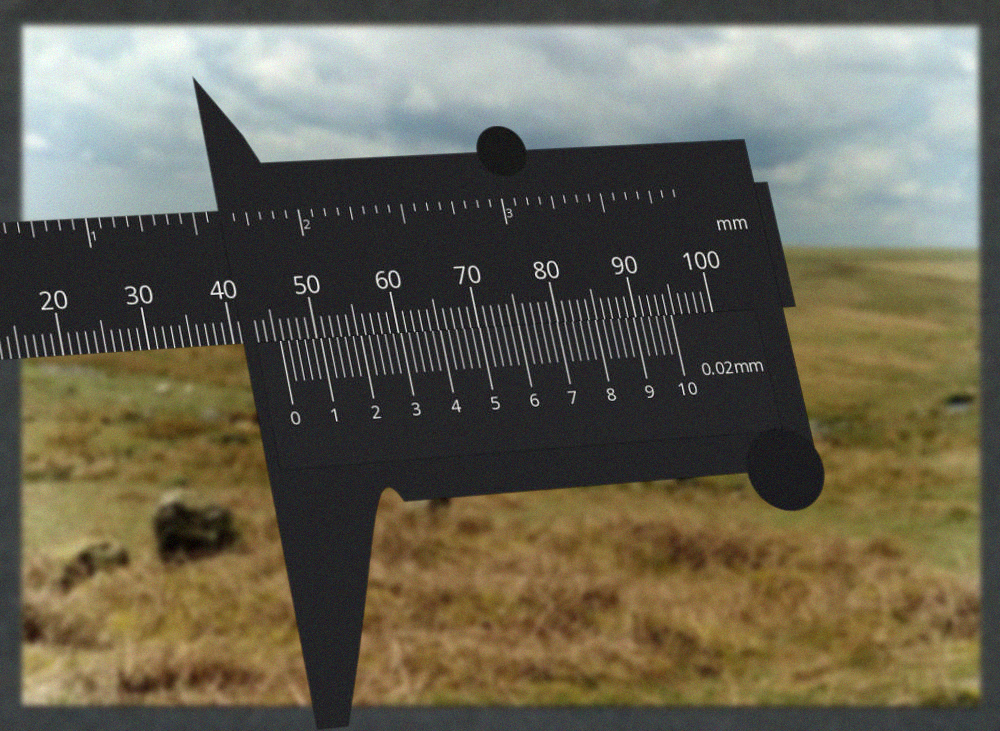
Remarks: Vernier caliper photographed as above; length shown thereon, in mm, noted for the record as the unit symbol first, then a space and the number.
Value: mm 45.6
